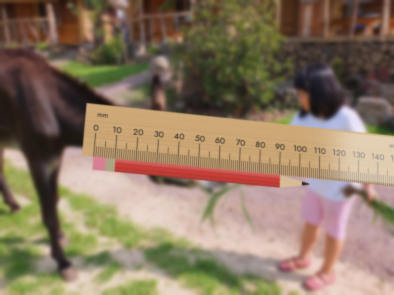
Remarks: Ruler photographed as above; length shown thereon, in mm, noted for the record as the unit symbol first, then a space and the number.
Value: mm 105
